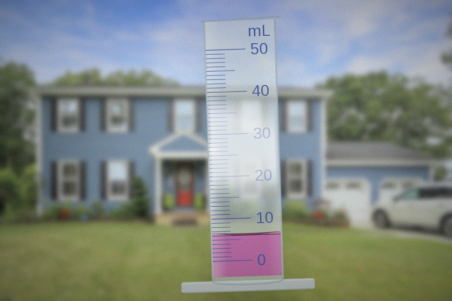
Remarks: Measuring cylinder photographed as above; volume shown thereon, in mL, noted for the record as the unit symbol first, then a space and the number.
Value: mL 6
